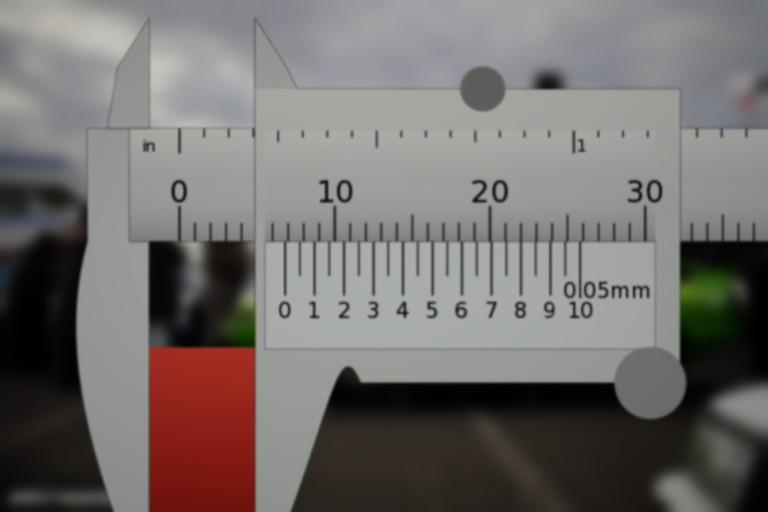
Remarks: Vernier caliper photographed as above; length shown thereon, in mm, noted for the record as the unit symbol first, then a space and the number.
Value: mm 6.8
